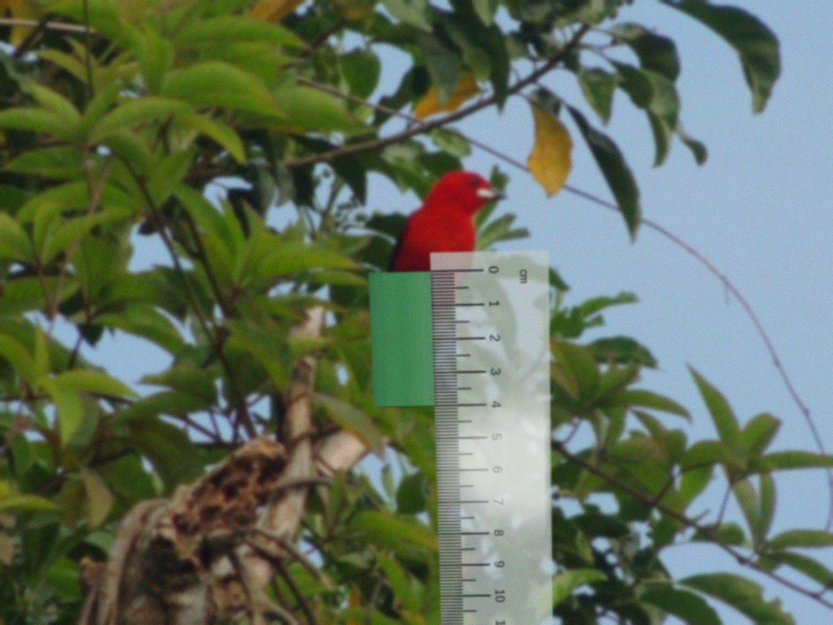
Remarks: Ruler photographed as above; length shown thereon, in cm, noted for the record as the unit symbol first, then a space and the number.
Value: cm 4
